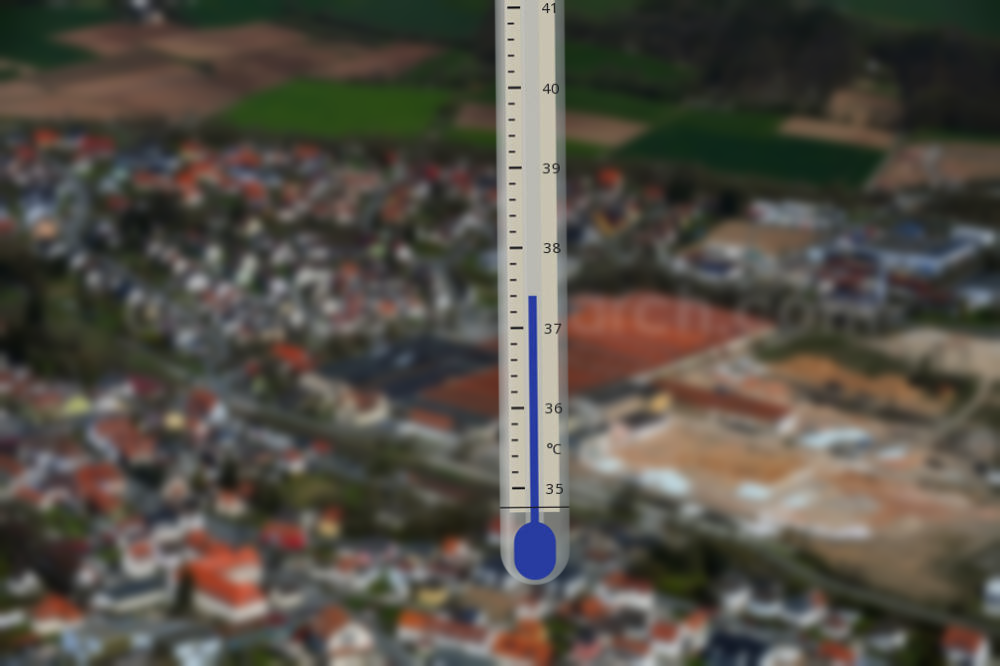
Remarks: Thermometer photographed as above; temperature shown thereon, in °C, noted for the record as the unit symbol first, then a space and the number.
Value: °C 37.4
